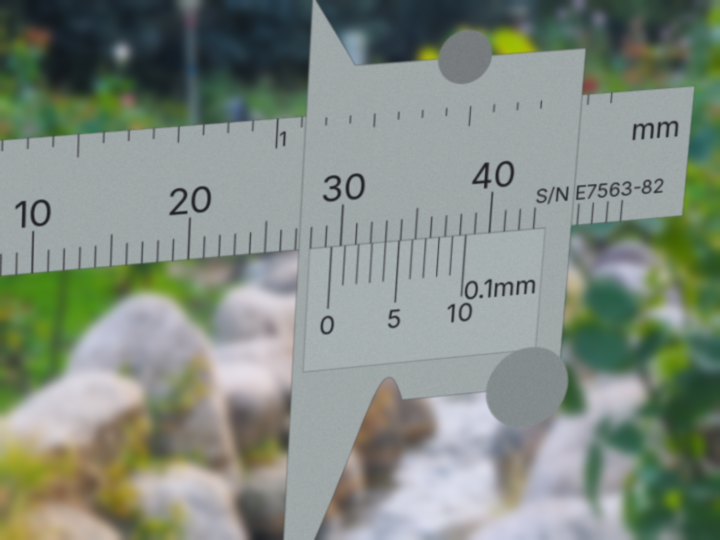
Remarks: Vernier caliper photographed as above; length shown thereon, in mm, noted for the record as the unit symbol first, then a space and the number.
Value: mm 29.4
